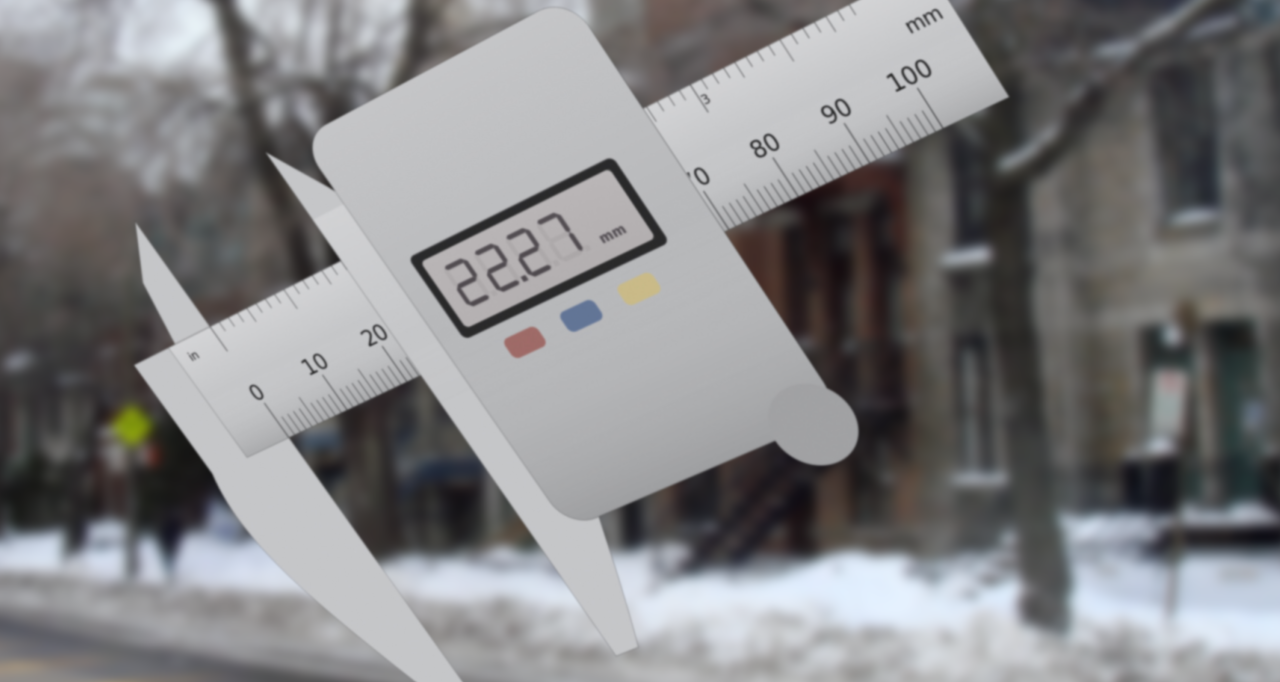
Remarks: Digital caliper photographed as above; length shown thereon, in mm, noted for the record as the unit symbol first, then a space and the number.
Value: mm 22.27
